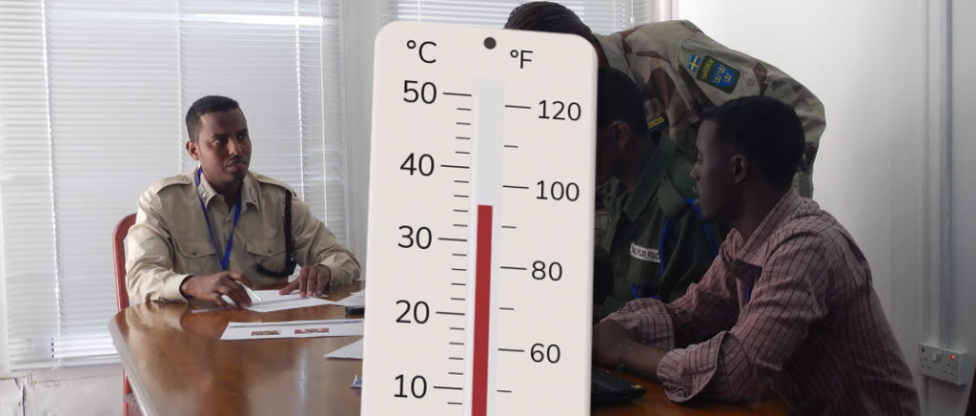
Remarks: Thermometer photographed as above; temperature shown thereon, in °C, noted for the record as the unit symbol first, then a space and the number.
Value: °C 35
